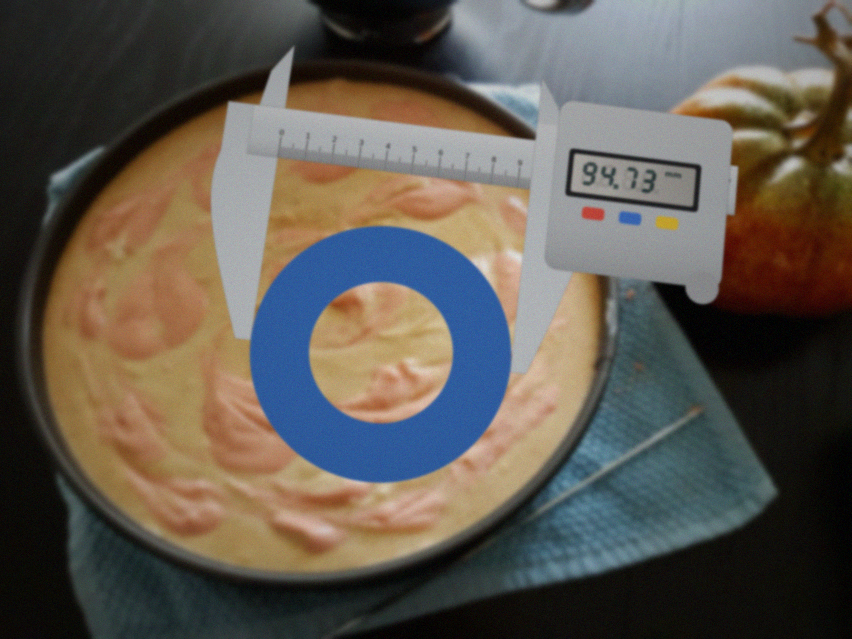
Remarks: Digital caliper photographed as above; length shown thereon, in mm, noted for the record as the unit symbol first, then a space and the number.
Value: mm 94.73
